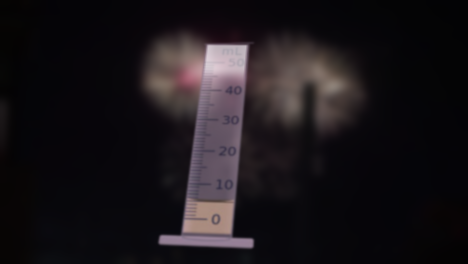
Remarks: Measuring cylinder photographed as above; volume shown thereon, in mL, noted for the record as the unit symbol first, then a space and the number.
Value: mL 5
